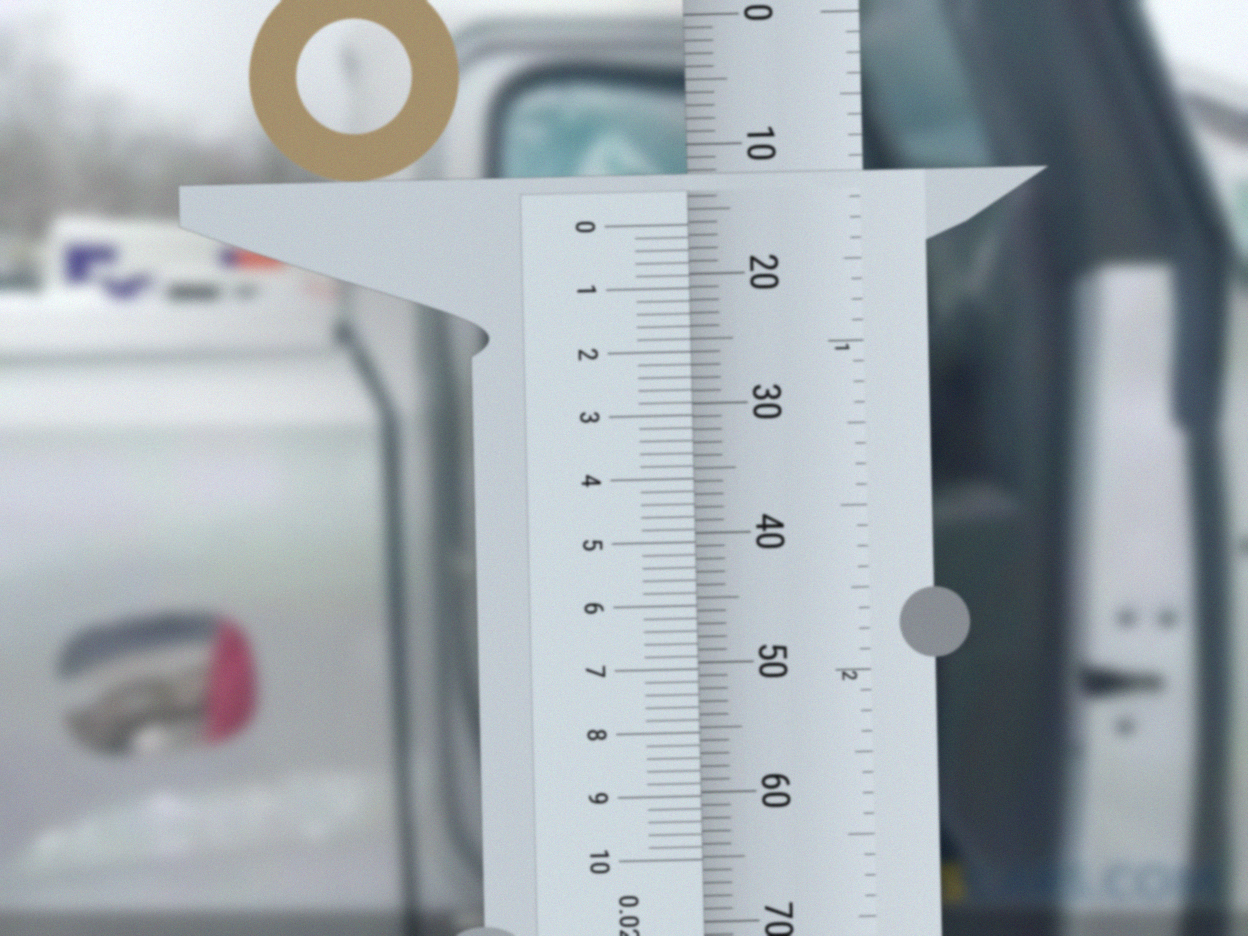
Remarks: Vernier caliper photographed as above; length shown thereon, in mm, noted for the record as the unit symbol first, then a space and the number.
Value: mm 16.2
